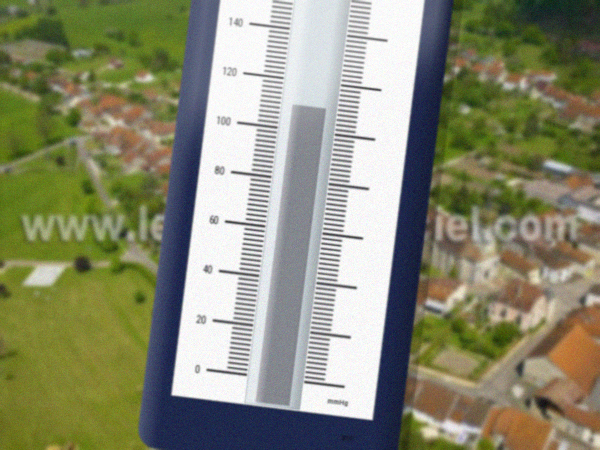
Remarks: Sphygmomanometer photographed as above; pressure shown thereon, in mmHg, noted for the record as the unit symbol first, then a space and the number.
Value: mmHg 110
